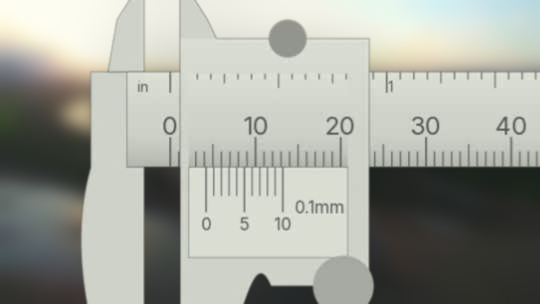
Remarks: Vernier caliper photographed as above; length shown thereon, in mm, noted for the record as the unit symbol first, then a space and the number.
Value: mm 4.2
